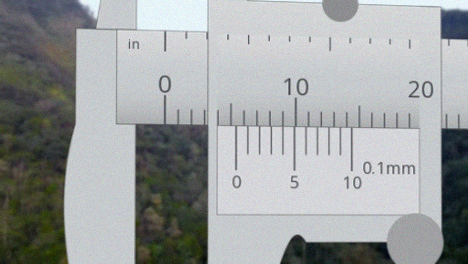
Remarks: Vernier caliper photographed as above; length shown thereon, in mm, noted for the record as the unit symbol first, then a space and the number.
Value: mm 5.4
